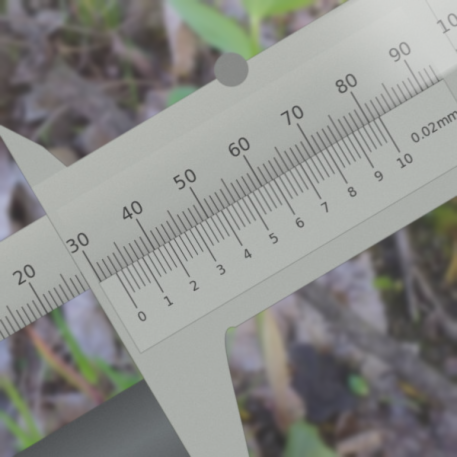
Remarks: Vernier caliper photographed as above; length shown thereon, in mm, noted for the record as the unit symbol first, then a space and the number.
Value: mm 32.8
